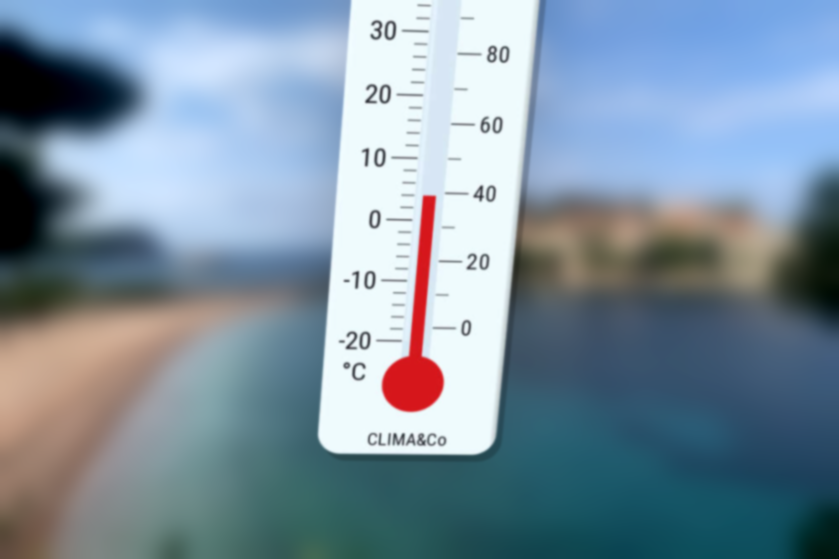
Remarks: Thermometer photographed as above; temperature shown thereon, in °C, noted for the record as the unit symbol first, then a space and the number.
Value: °C 4
